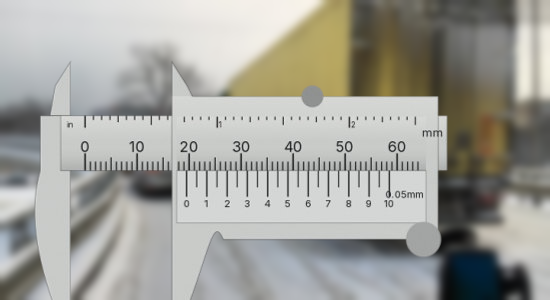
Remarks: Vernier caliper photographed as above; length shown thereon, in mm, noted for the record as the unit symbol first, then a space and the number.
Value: mm 19.5
